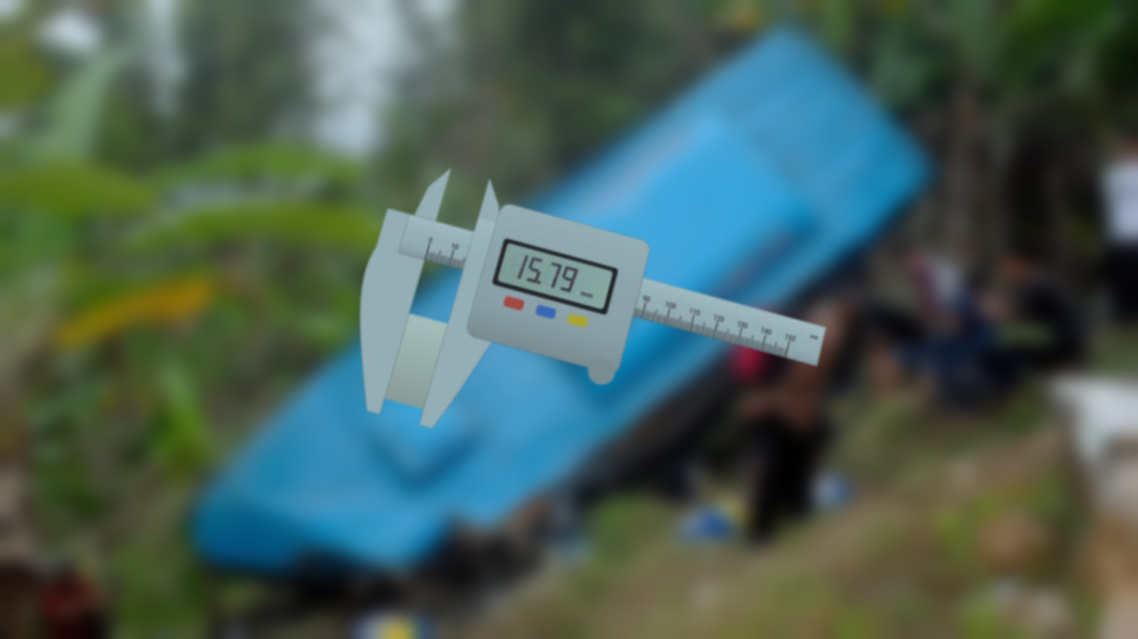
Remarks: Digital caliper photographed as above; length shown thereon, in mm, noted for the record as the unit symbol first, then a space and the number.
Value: mm 15.79
